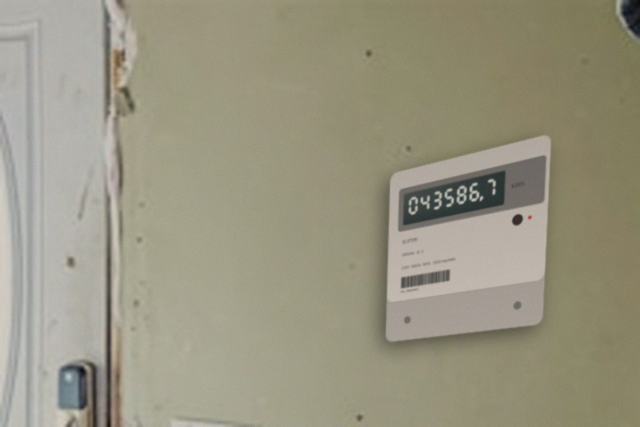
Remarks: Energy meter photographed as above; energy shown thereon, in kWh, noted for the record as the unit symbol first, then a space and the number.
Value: kWh 43586.7
